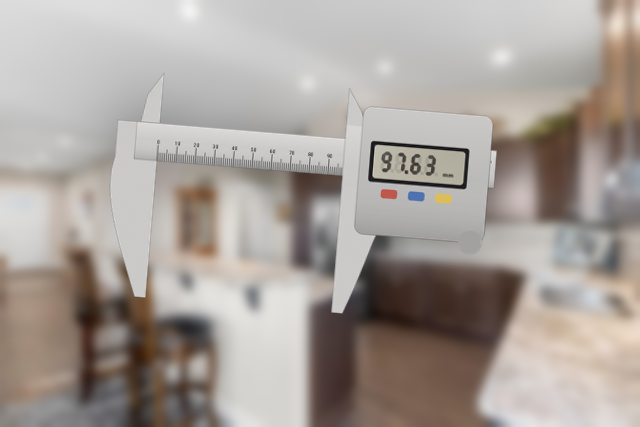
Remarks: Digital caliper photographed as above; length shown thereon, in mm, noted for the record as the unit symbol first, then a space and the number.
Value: mm 97.63
